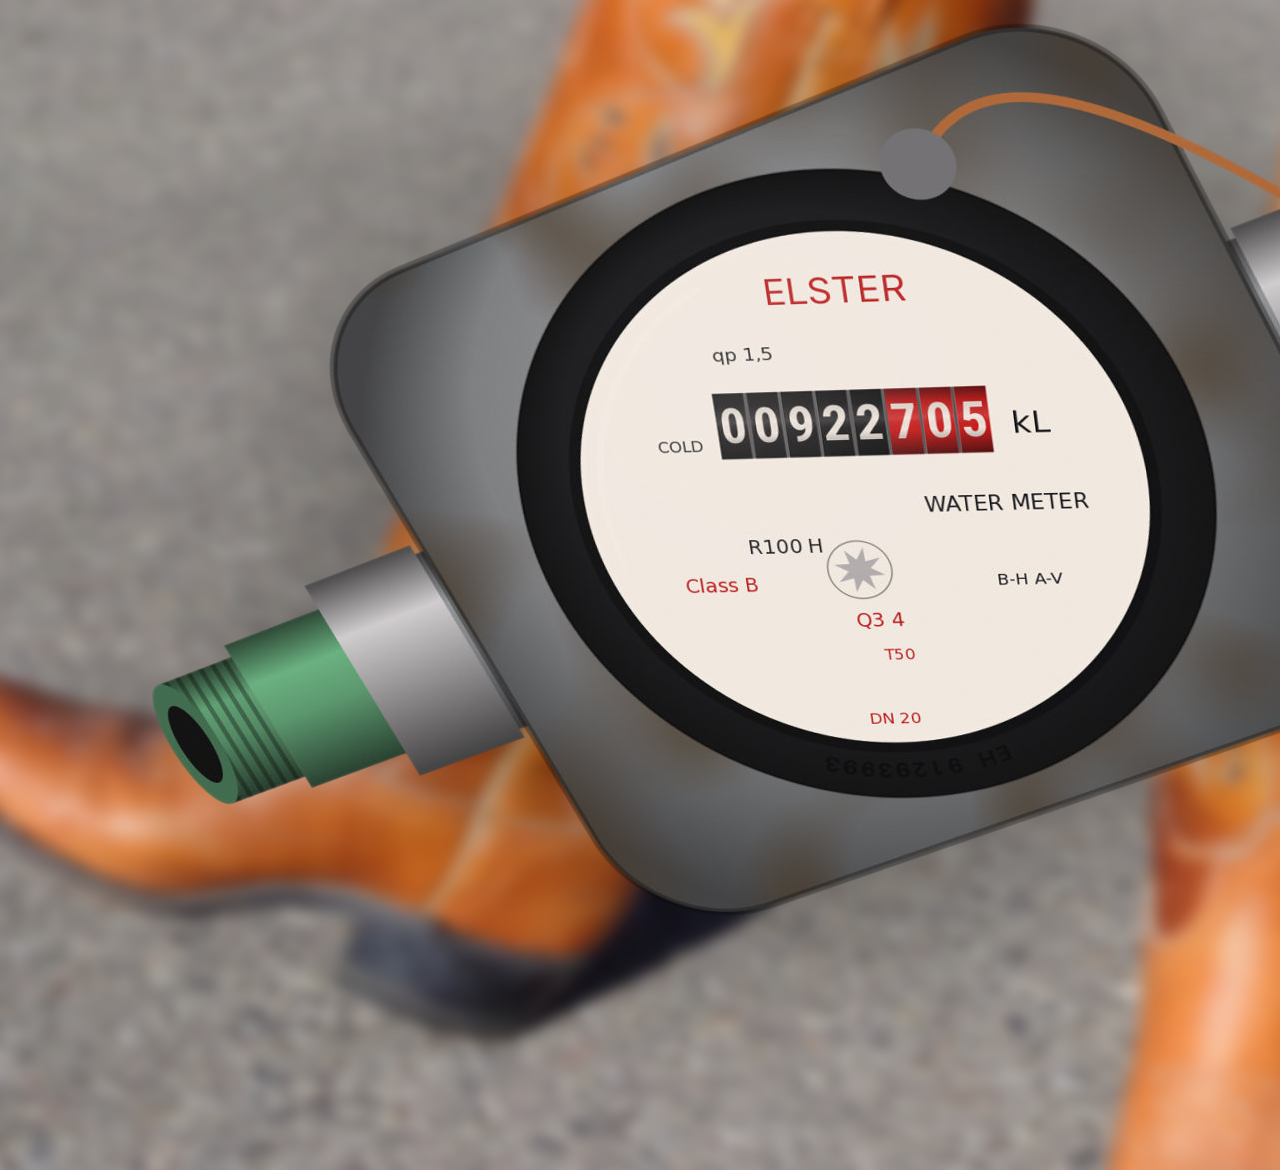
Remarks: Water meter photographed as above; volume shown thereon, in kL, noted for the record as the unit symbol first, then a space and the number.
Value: kL 922.705
